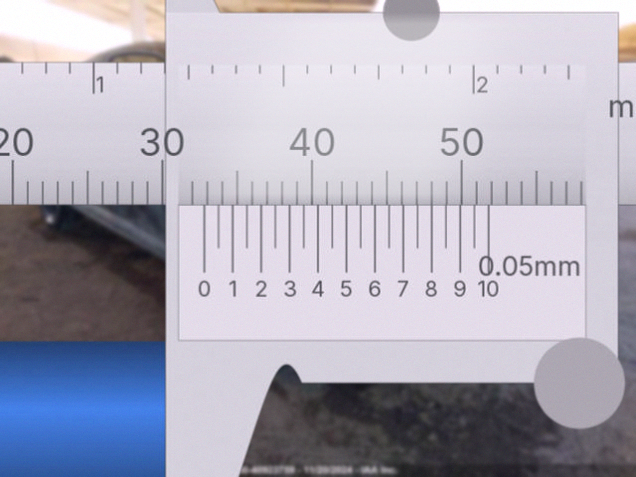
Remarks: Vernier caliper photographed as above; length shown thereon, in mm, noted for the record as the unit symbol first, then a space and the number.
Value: mm 32.8
